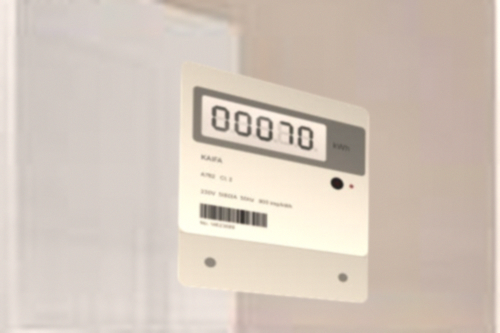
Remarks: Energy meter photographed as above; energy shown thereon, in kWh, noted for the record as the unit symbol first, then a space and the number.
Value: kWh 70
